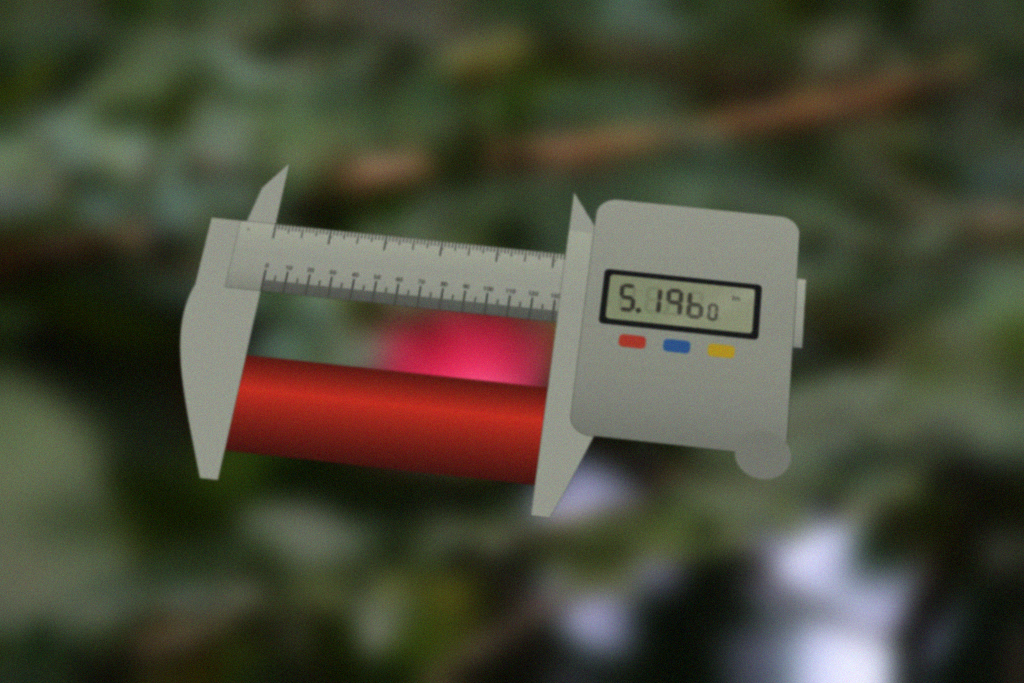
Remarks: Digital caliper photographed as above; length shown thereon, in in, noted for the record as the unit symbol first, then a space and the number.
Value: in 5.1960
